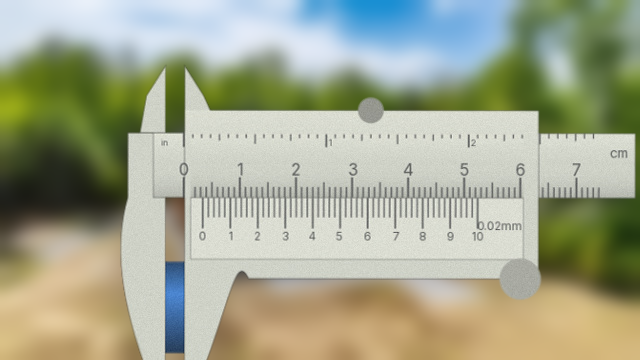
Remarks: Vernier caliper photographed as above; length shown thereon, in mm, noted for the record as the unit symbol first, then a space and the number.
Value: mm 3.4
